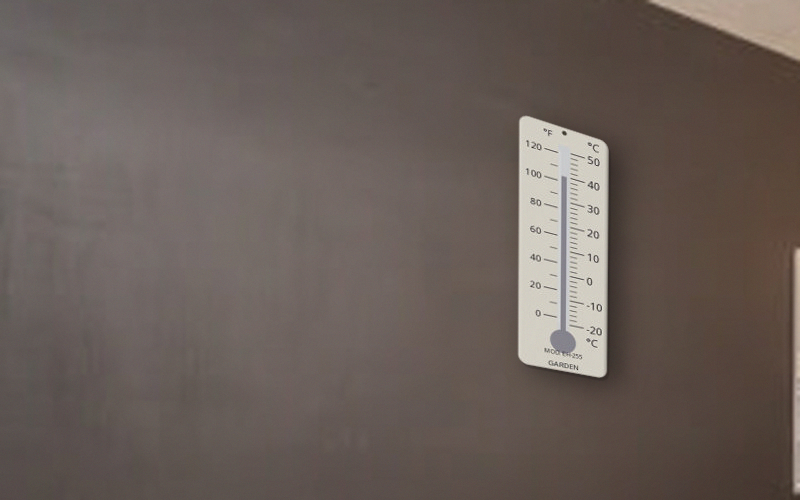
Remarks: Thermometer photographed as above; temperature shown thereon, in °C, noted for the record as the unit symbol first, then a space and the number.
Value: °C 40
